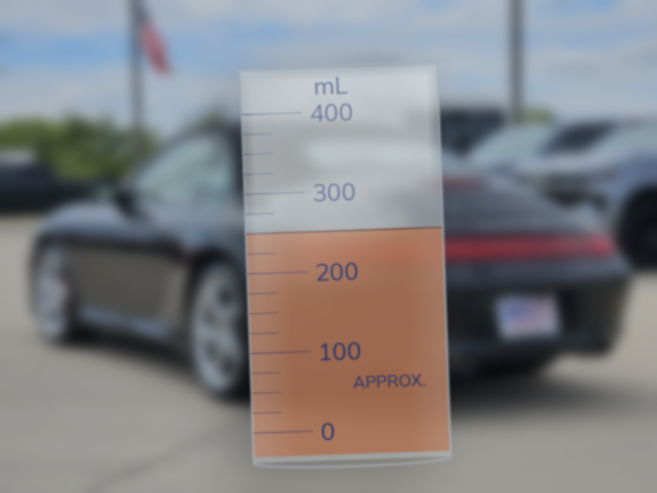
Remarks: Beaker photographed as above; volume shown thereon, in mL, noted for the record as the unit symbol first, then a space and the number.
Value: mL 250
